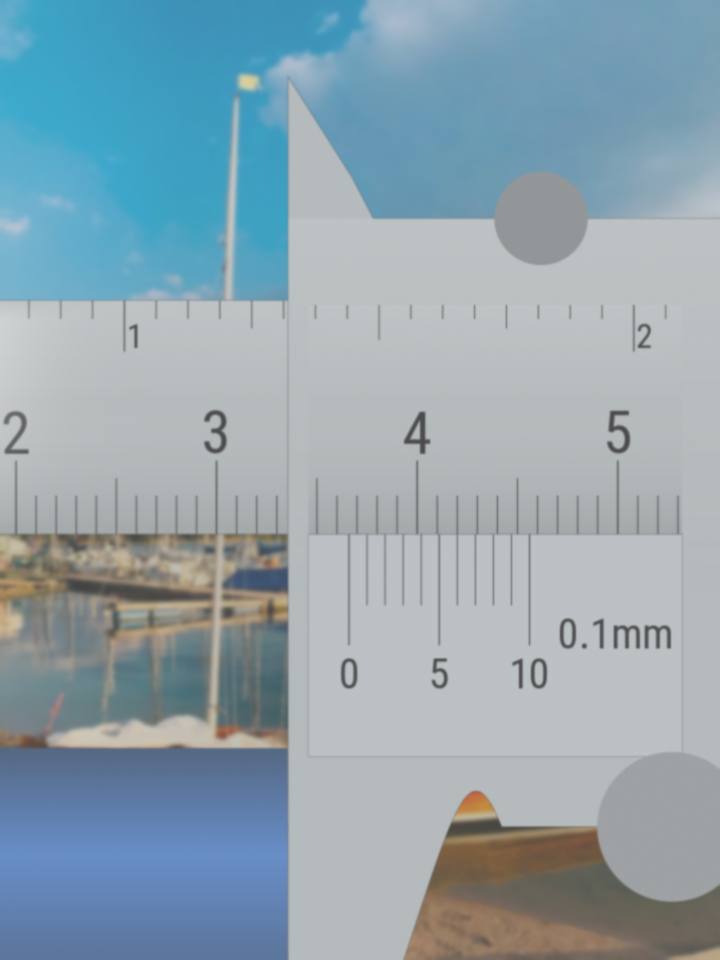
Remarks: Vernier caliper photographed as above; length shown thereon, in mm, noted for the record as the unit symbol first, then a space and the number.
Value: mm 36.6
